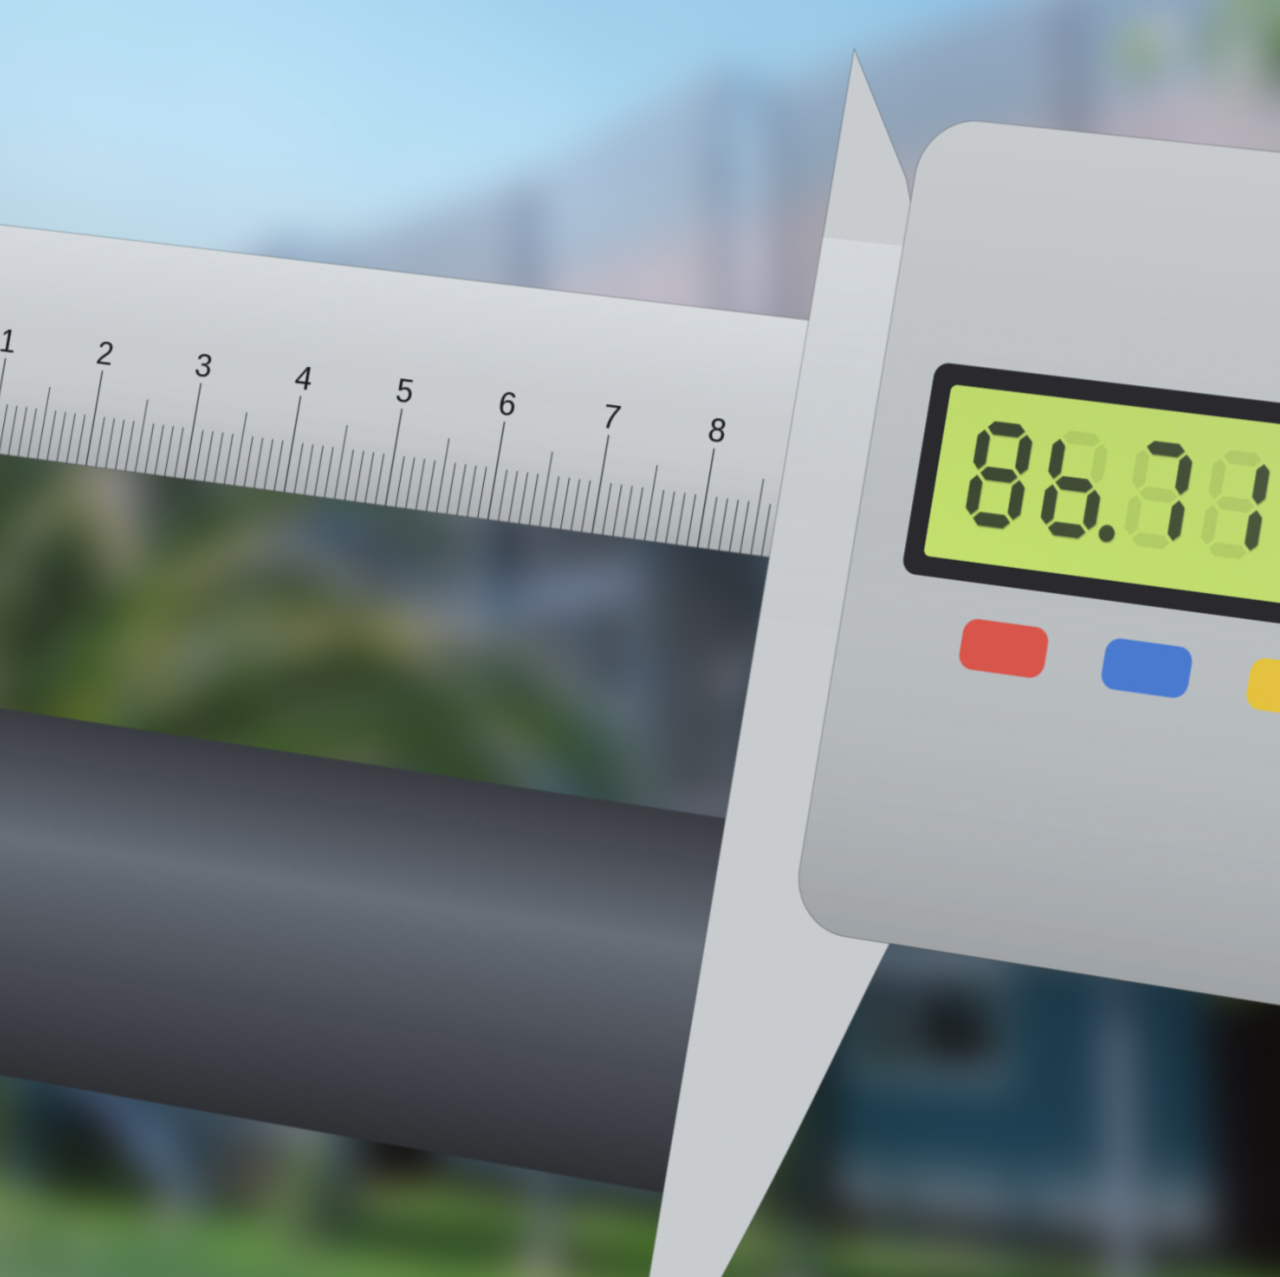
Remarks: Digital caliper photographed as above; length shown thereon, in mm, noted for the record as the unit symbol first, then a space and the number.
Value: mm 86.71
